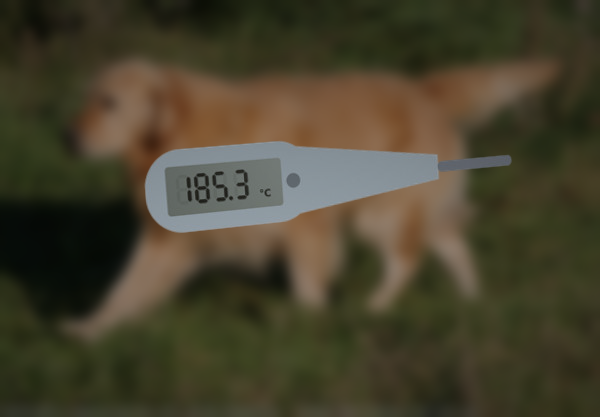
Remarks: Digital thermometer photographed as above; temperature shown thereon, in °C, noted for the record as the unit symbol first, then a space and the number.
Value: °C 185.3
